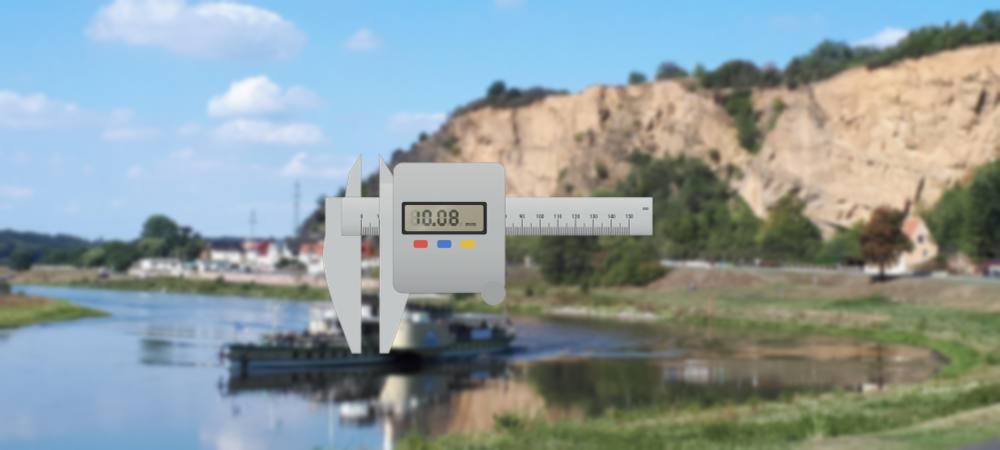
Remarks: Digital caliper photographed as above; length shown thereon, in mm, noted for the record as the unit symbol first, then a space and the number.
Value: mm 10.08
